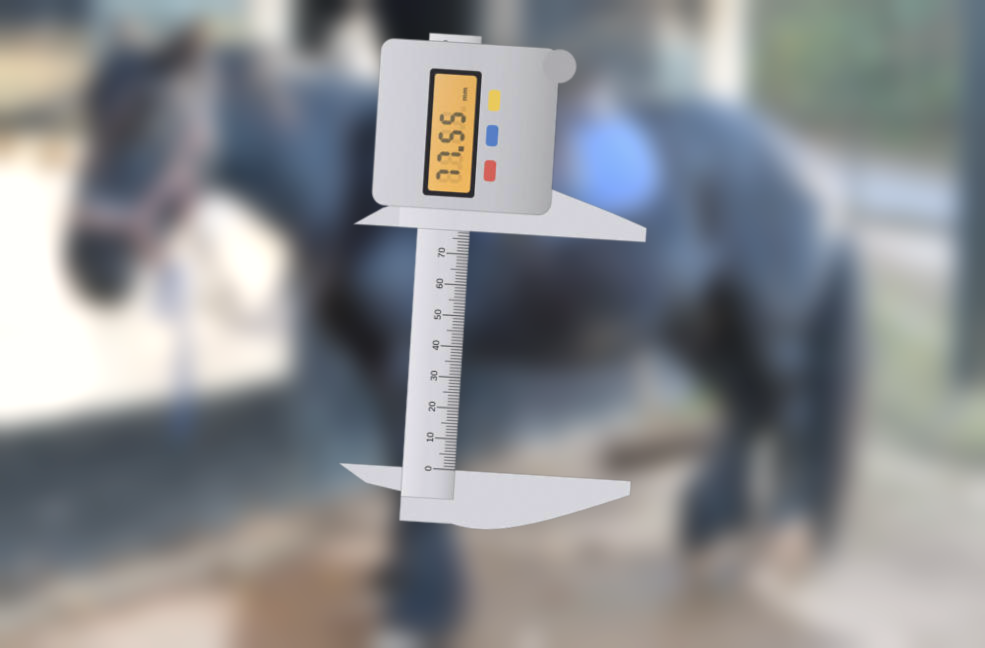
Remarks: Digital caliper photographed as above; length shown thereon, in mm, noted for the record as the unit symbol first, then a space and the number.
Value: mm 77.55
